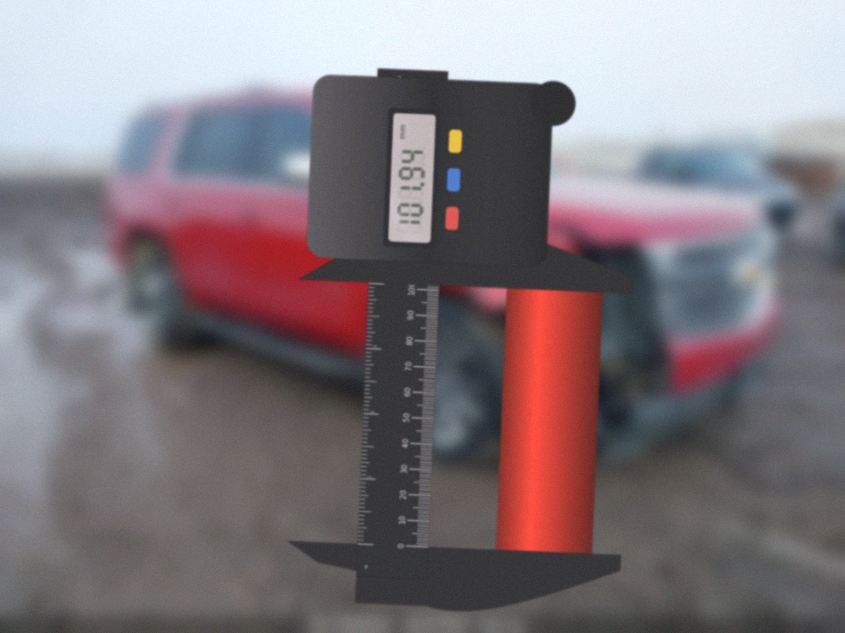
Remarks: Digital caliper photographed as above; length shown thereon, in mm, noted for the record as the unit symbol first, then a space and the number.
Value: mm 101.94
